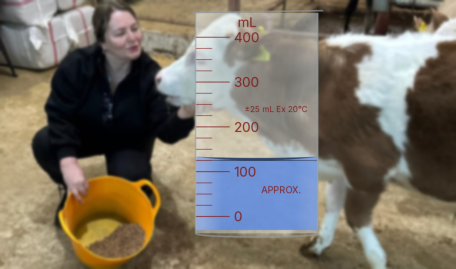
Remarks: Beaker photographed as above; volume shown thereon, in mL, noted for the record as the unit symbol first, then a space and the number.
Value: mL 125
